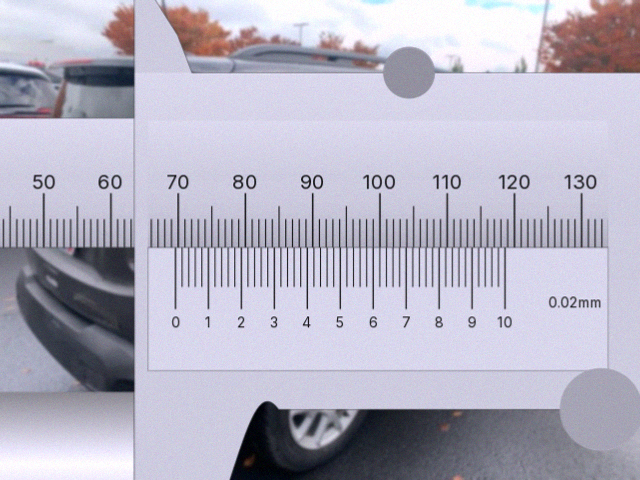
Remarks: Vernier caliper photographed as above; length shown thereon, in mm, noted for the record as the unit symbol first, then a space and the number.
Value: mm 69.6
